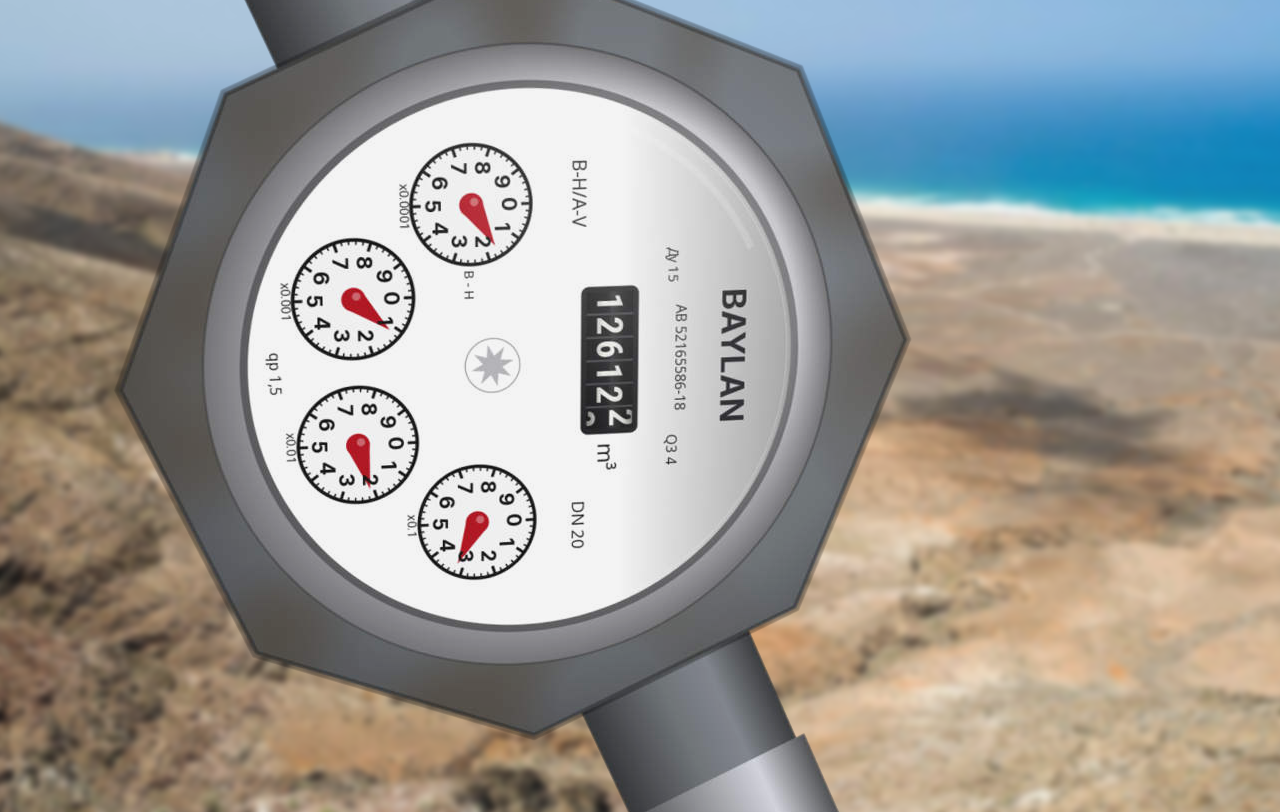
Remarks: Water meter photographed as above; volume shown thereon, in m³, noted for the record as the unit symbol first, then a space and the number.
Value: m³ 126122.3211
